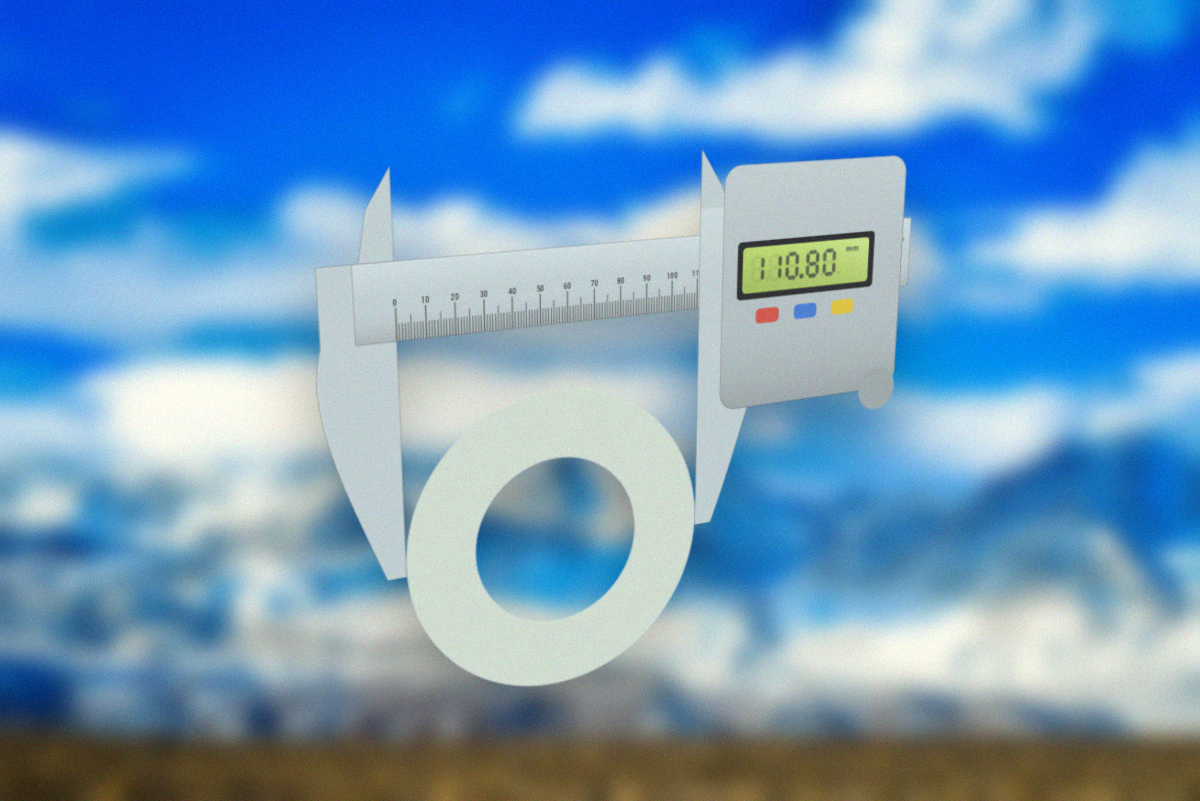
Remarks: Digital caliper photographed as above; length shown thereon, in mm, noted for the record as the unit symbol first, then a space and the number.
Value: mm 110.80
